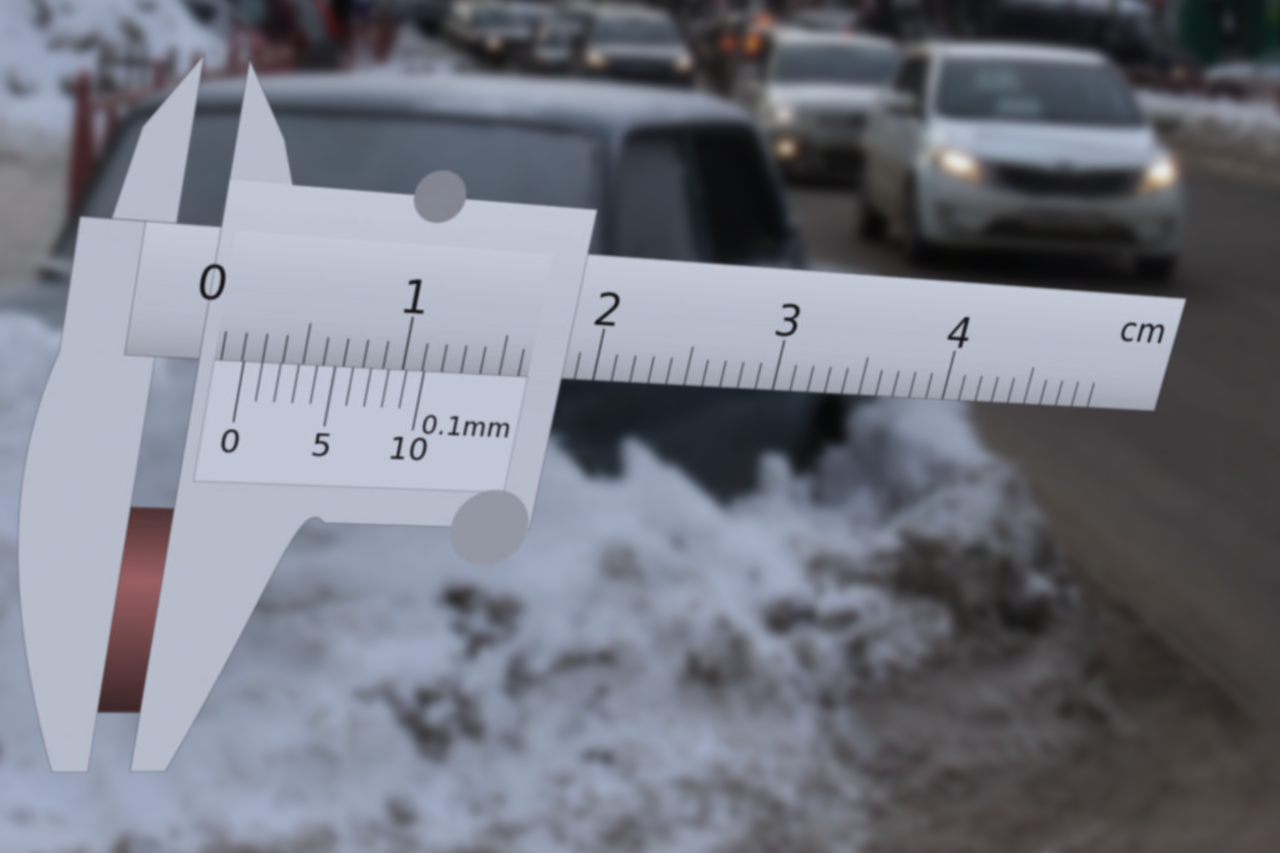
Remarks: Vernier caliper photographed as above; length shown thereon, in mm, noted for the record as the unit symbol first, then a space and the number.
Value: mm 2.1
